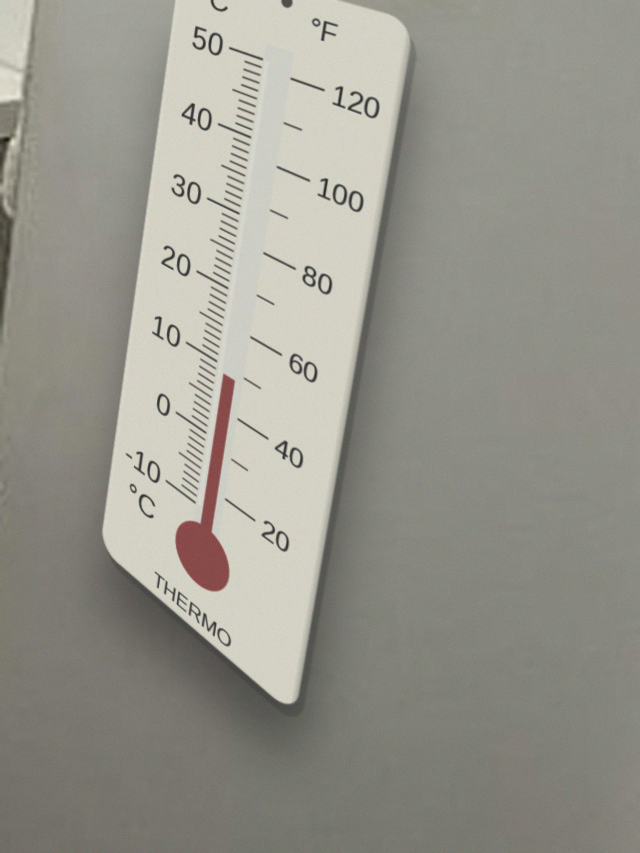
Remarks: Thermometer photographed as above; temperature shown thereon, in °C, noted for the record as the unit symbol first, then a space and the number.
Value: °C 9
